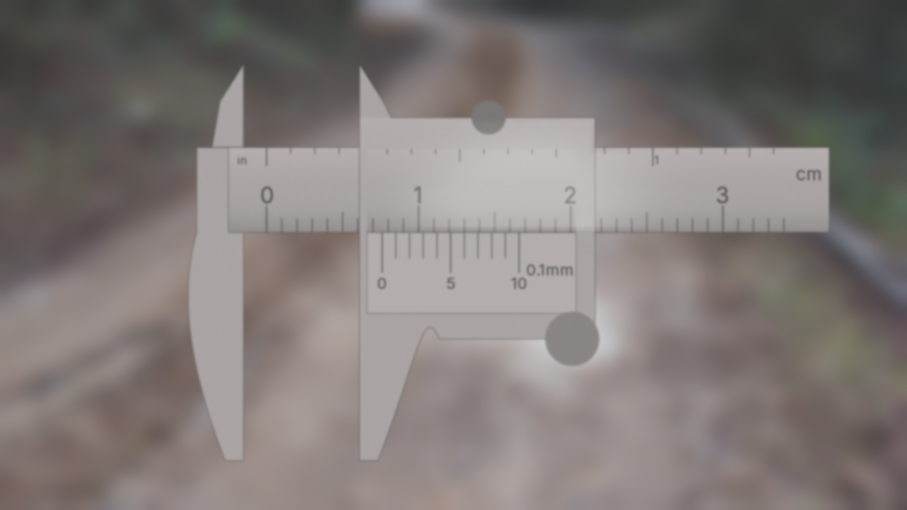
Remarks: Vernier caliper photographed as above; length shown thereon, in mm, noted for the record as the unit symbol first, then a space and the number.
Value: mm 7.6
